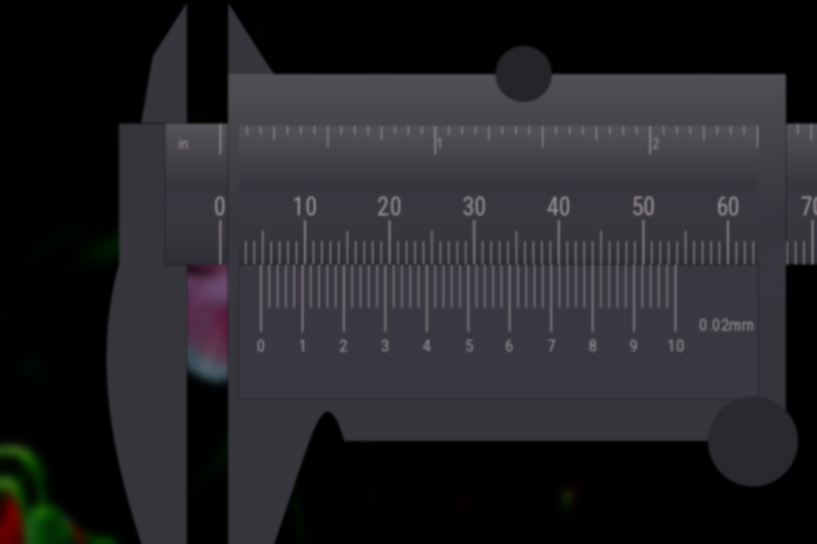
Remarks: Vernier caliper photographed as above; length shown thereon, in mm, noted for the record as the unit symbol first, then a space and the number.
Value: mm 4.8
